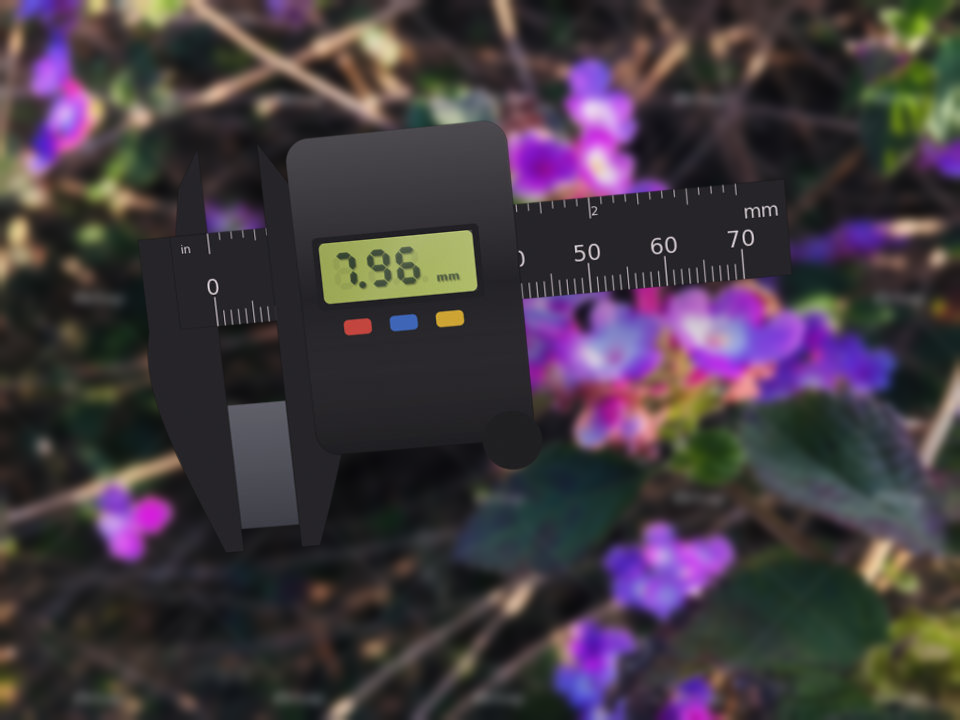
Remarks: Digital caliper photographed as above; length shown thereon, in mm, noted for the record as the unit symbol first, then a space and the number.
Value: mm 7.96
